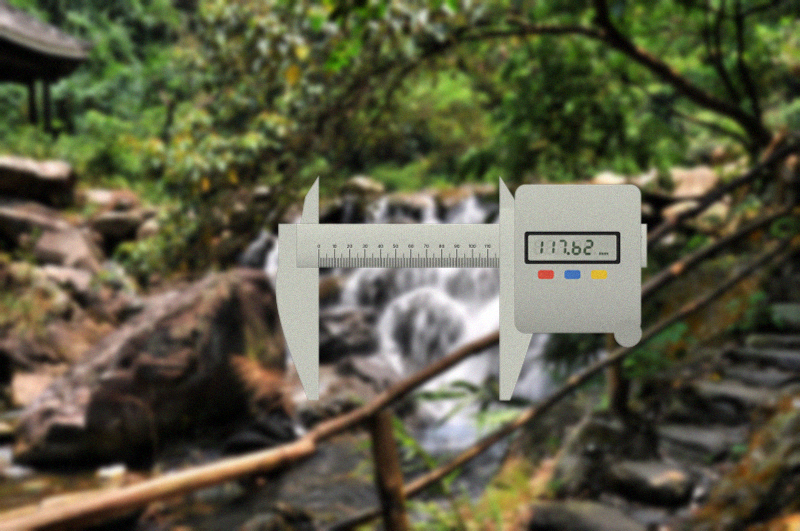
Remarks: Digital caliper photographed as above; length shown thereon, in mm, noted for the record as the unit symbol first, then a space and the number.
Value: mm 117.62
